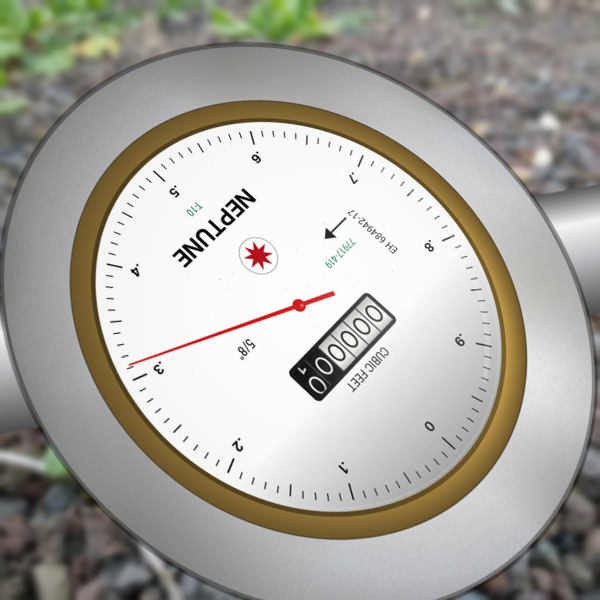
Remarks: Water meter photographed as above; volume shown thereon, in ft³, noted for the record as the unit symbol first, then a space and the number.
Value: ft³ 0.31
